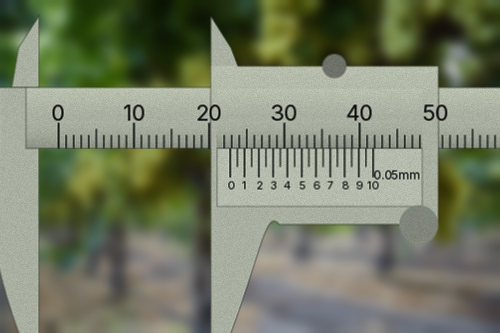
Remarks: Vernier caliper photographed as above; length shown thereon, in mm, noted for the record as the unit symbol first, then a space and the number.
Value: mm 22.8
